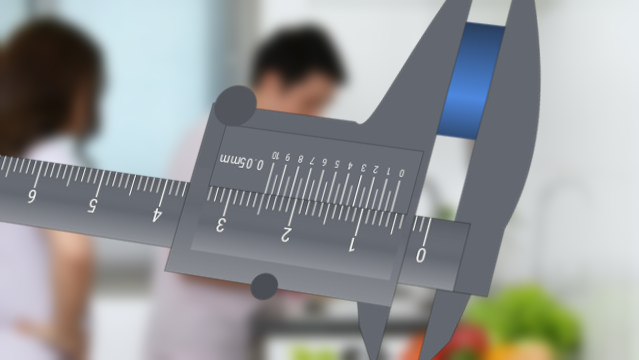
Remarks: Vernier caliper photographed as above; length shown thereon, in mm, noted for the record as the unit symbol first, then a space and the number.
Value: mm 5.8
